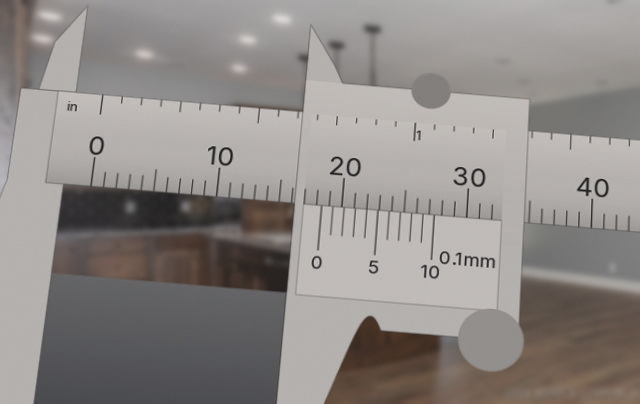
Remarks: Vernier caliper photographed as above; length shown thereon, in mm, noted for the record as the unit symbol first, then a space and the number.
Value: mm 18.4
